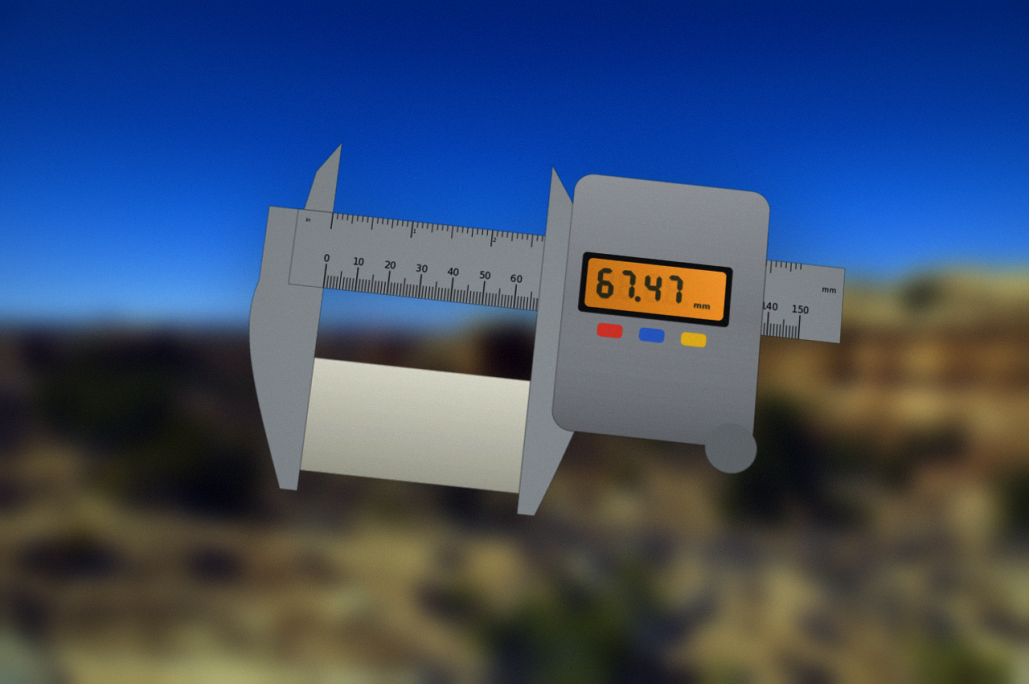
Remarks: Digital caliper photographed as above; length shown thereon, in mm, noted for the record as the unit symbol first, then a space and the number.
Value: mm 67.47
